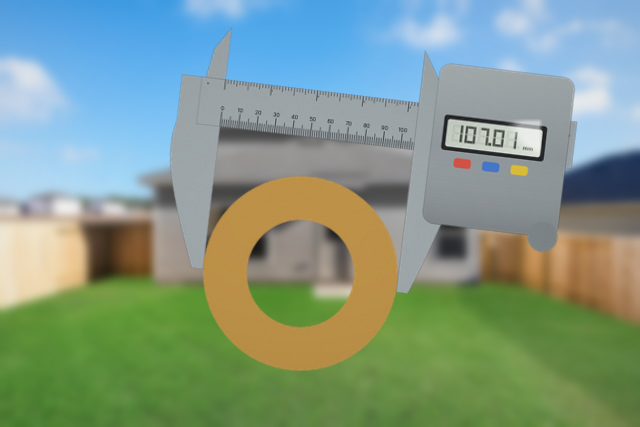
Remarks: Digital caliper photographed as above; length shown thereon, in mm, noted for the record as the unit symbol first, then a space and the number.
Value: mm 107.01
